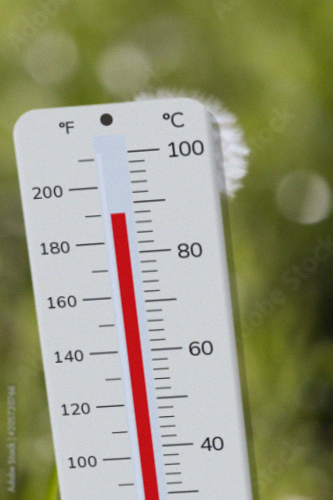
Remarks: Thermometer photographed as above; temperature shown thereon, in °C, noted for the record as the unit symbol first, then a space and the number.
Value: °C 88
